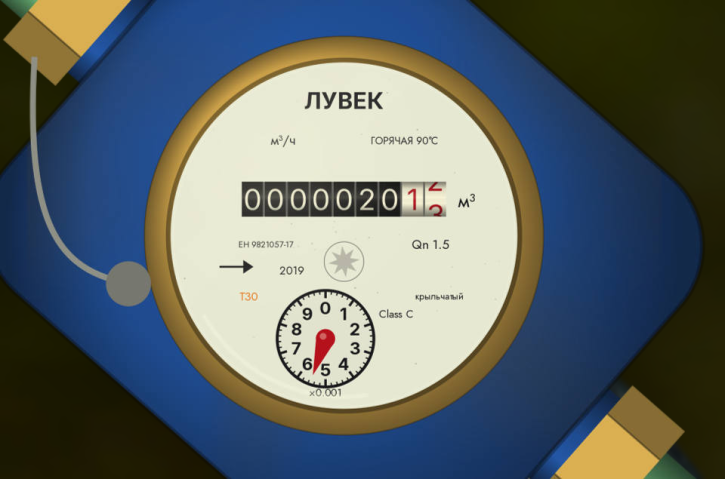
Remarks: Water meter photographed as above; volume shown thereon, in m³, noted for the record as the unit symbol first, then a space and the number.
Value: m³ 20.125
